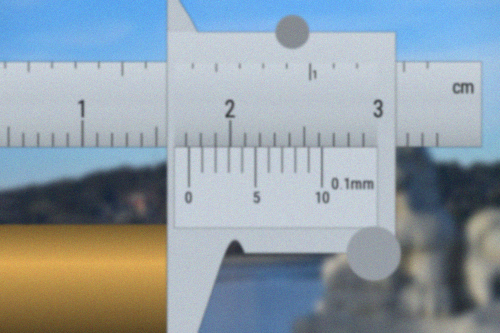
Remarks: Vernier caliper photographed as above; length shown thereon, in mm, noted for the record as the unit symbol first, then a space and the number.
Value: mm 17.2
